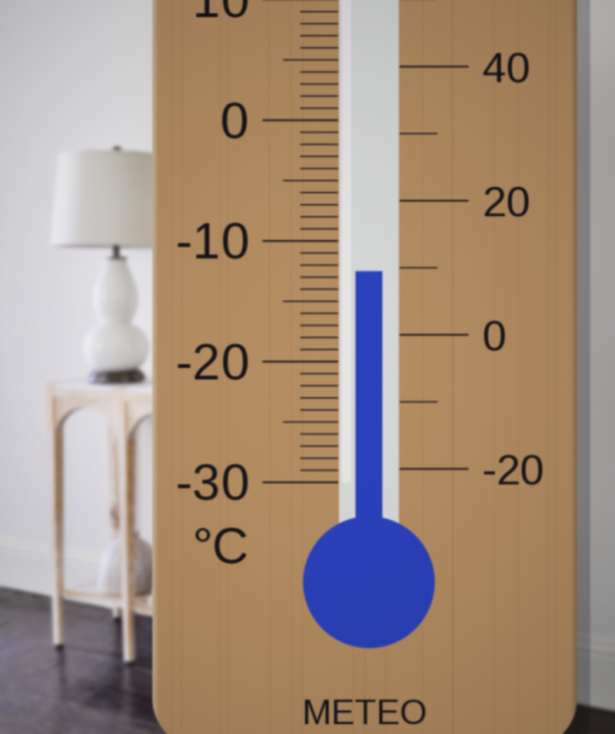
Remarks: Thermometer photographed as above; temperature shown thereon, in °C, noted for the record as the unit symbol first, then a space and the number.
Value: °C -12.5
